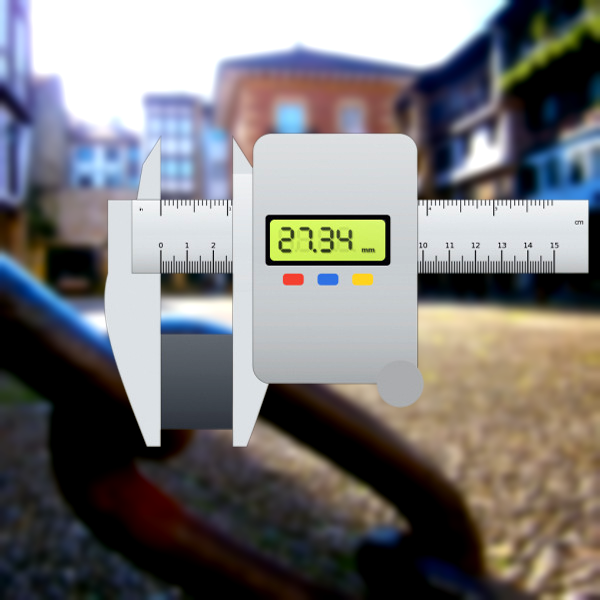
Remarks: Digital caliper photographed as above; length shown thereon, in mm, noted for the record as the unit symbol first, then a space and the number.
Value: mm 27.34
